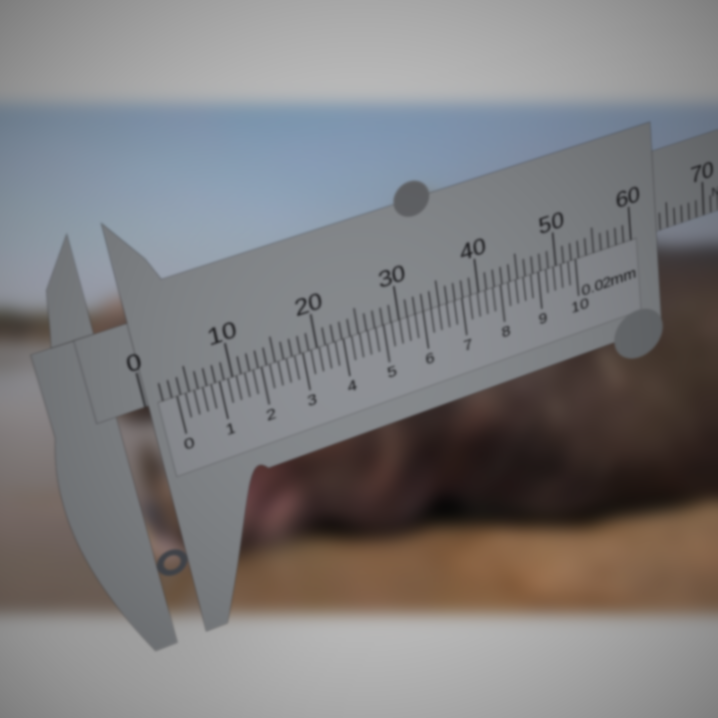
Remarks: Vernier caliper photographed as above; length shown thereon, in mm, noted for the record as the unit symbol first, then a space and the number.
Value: mm 3.6
